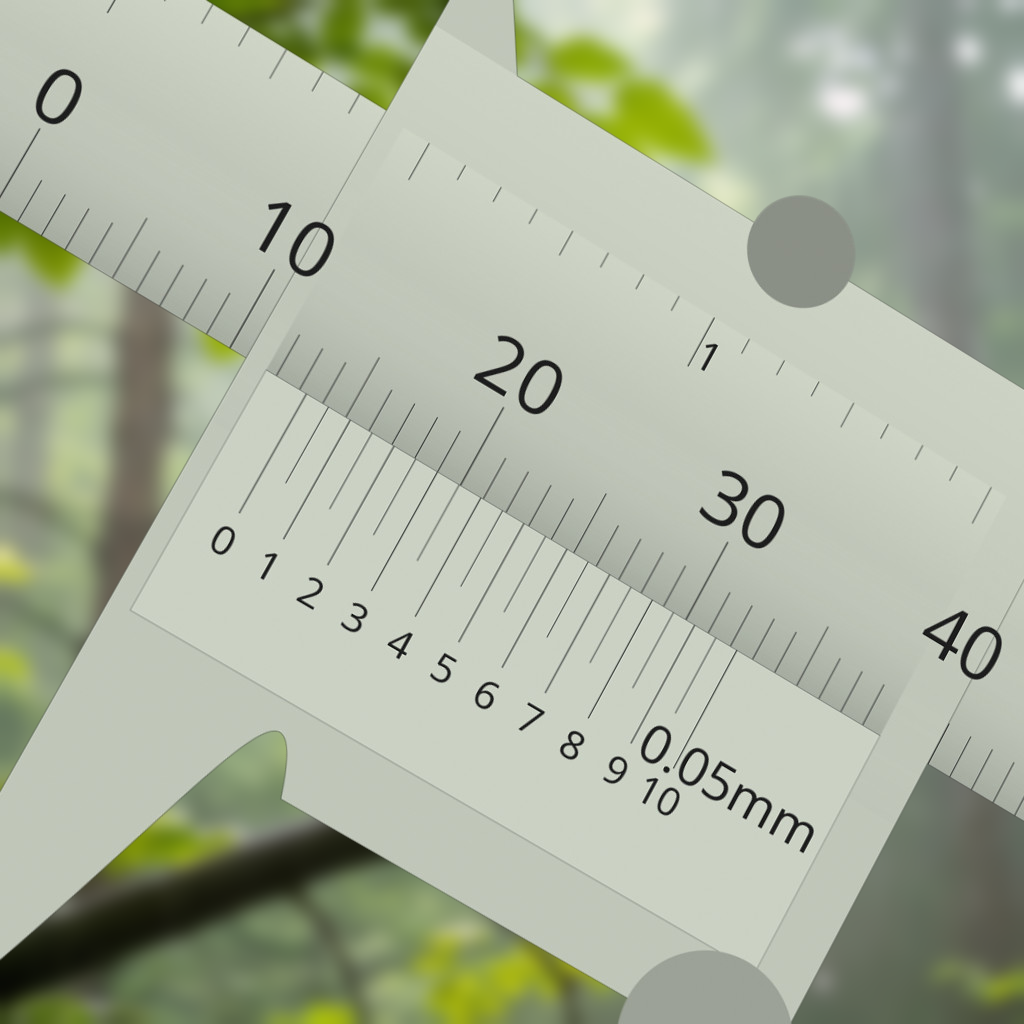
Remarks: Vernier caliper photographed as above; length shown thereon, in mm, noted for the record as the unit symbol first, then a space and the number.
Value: mm 13.30
